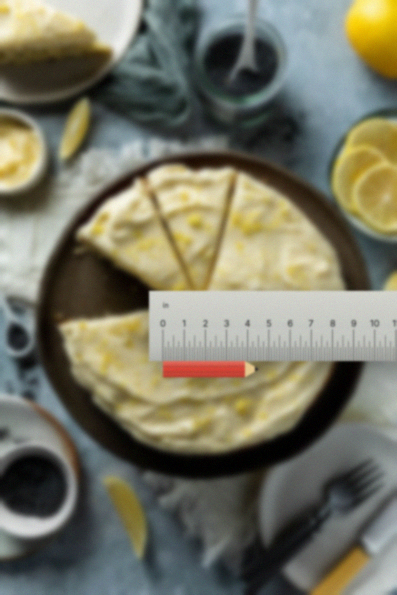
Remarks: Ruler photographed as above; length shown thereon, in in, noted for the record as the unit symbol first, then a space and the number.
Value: in 4.5
